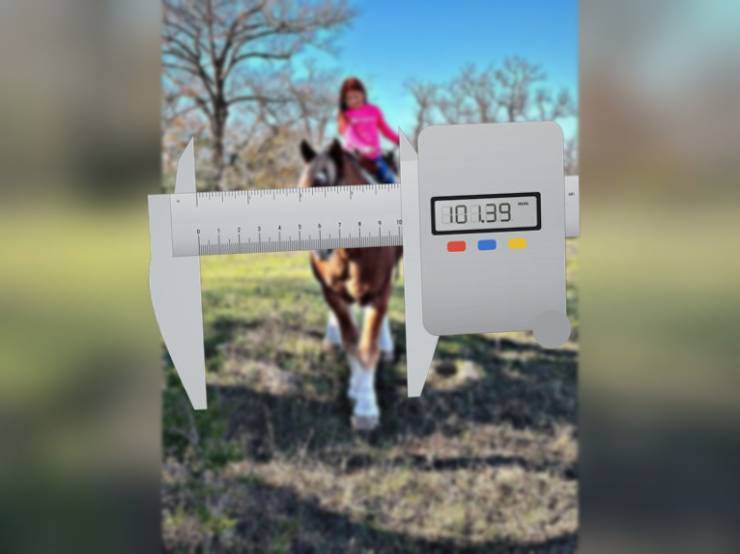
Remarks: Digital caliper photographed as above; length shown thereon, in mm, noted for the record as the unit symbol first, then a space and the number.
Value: mm 101.39
